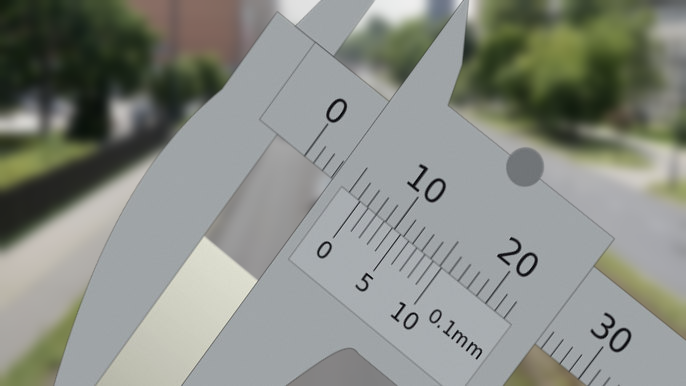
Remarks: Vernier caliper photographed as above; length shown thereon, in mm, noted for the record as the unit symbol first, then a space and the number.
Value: mm 6.2
